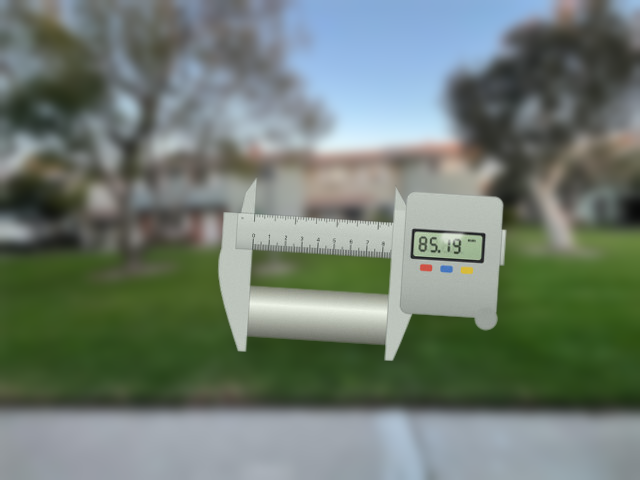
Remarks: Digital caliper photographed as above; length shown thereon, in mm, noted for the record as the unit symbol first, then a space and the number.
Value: mm 85.19
